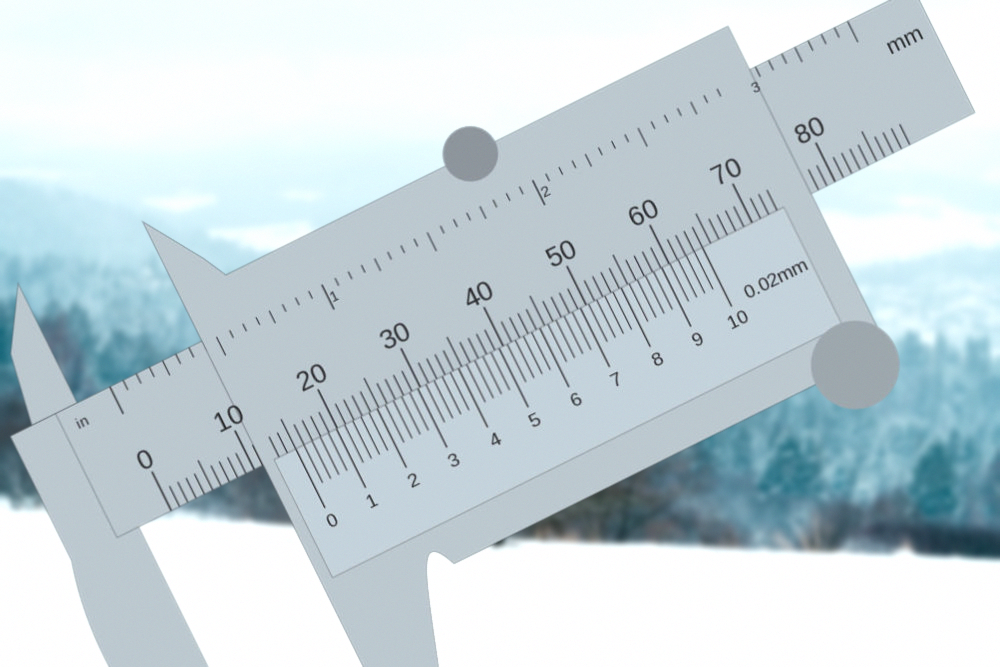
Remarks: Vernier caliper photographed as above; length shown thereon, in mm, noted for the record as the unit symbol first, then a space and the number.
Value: mm 15.0
